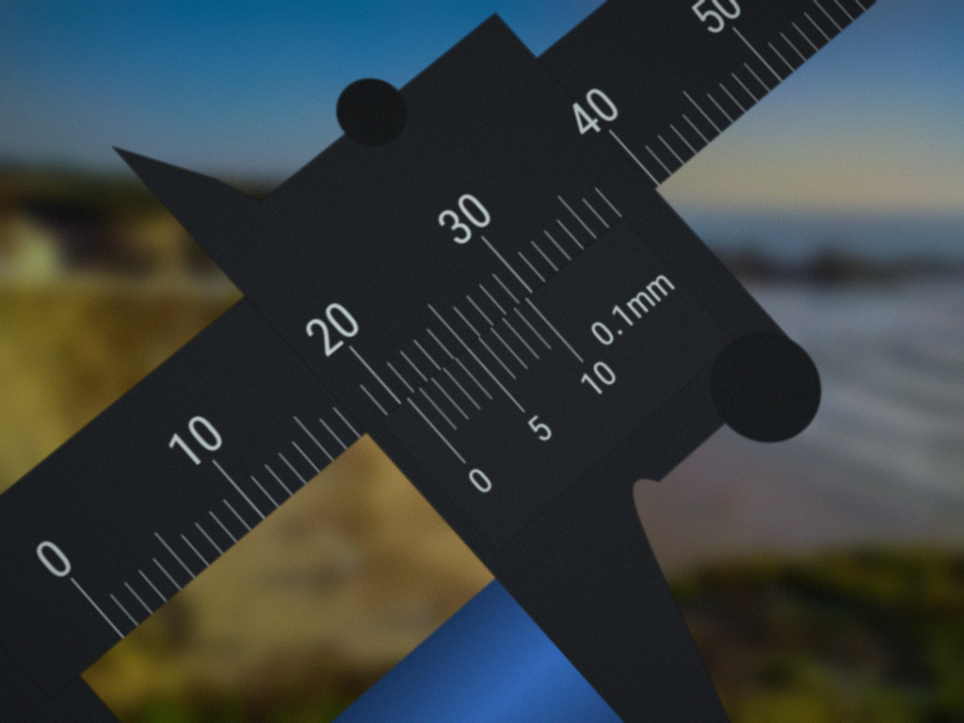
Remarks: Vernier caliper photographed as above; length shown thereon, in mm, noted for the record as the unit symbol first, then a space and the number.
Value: mm 20.5
